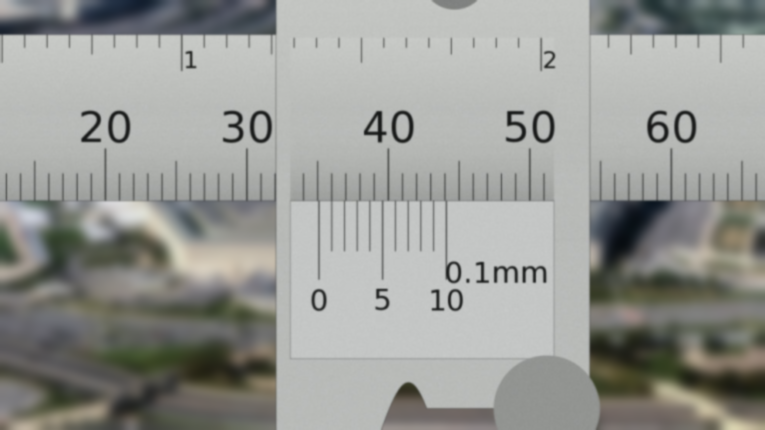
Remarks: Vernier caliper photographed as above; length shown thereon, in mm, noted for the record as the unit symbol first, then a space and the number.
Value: mm 35.1
